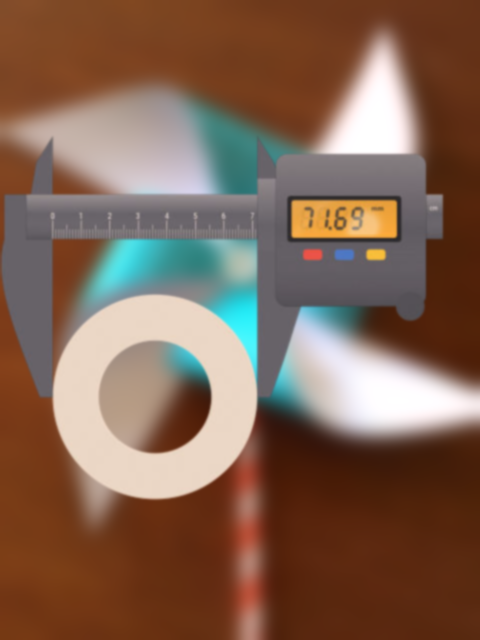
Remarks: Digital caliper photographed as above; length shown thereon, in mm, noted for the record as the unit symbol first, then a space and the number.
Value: mm 71.69
